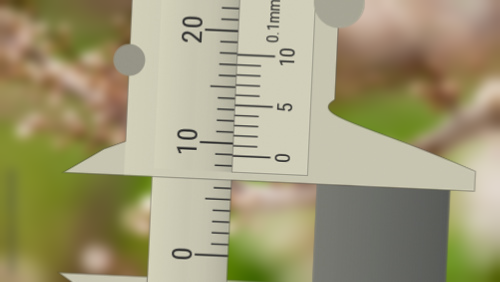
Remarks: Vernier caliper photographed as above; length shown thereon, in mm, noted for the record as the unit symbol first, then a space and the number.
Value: mm 8.9
